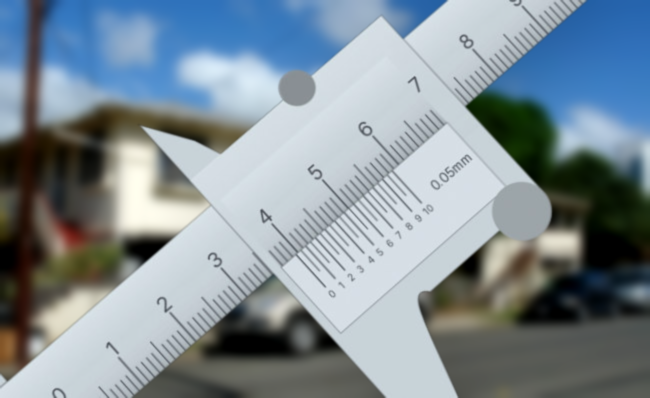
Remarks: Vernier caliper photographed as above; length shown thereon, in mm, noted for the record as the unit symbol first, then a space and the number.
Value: mm 39.6
